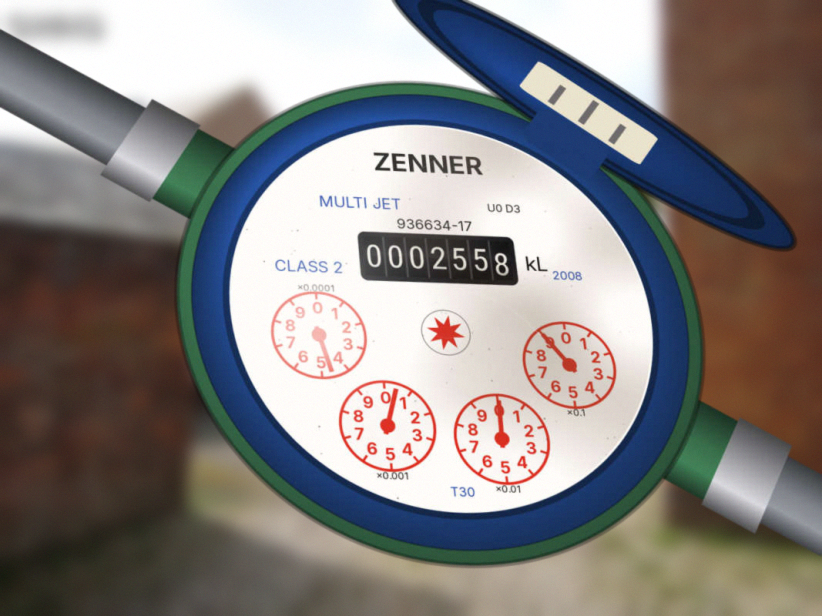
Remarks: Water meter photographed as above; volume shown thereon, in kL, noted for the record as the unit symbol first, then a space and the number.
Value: kL 2557.9004
